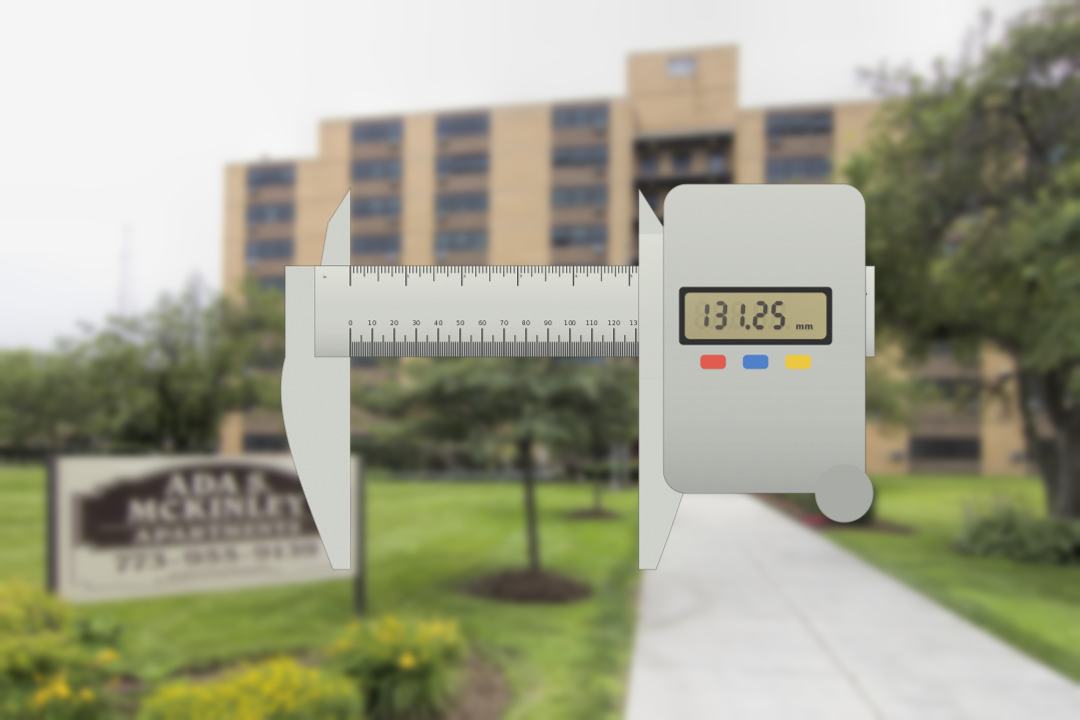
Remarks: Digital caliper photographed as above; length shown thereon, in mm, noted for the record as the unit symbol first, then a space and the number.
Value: mm 131.25
